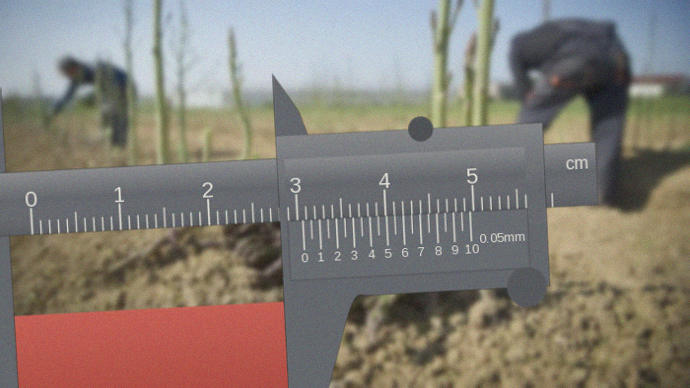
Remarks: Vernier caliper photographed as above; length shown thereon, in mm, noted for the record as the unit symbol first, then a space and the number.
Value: mm 30.6
